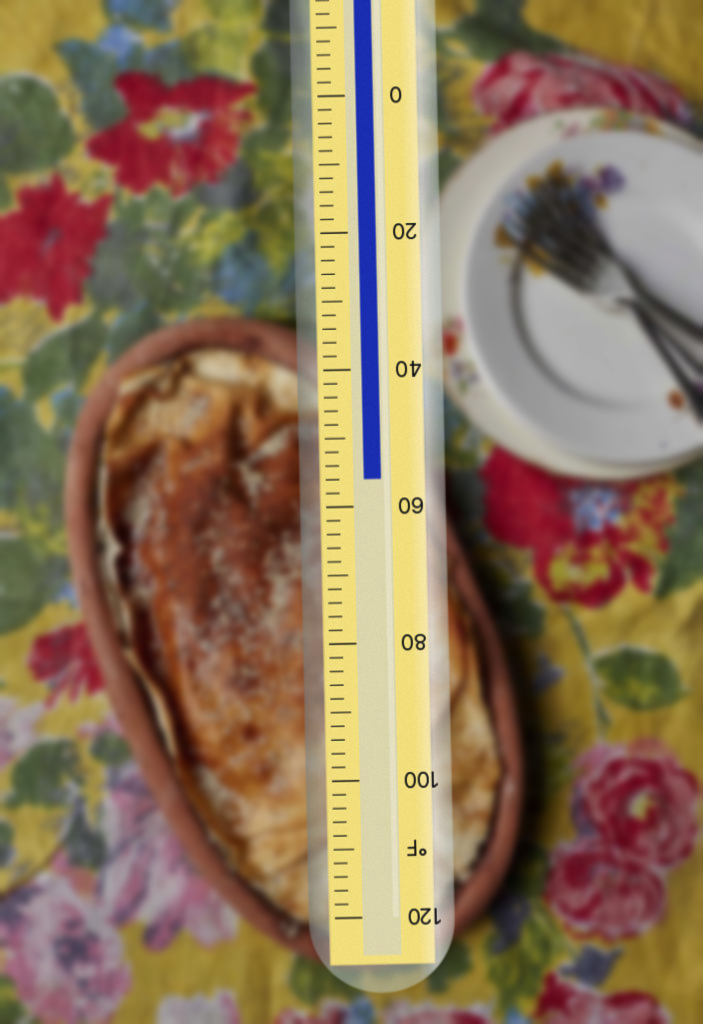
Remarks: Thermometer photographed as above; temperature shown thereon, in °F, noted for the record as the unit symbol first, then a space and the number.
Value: °F 56
